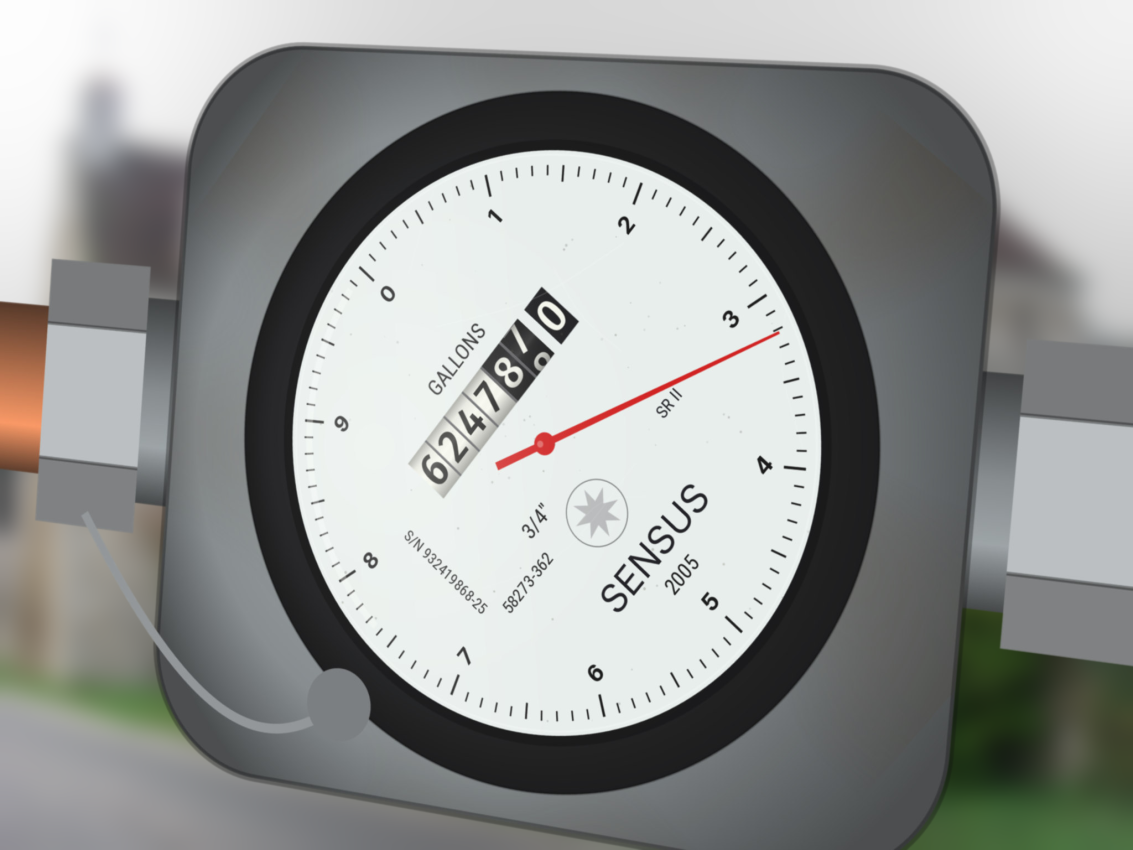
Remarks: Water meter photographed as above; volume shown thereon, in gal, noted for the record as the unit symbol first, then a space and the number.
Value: gal 6247873.2
